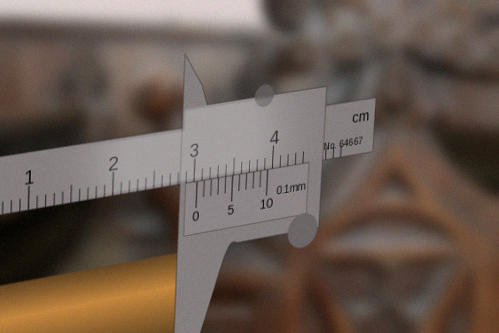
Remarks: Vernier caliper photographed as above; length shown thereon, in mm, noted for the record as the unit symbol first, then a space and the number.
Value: mm 30.4
